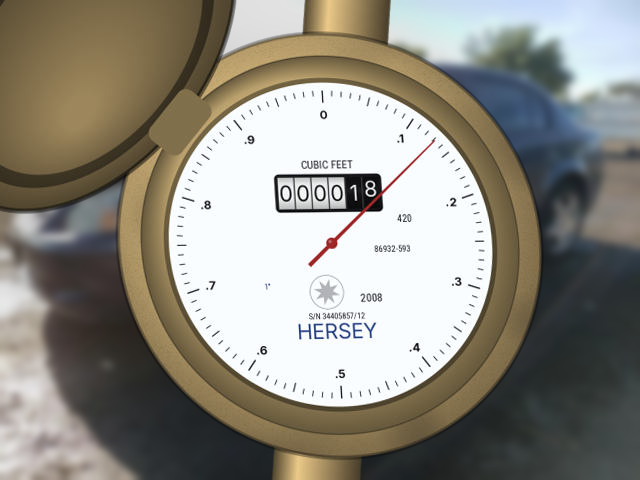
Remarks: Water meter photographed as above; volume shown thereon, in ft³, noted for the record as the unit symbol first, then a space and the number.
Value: ft³ 18.13
